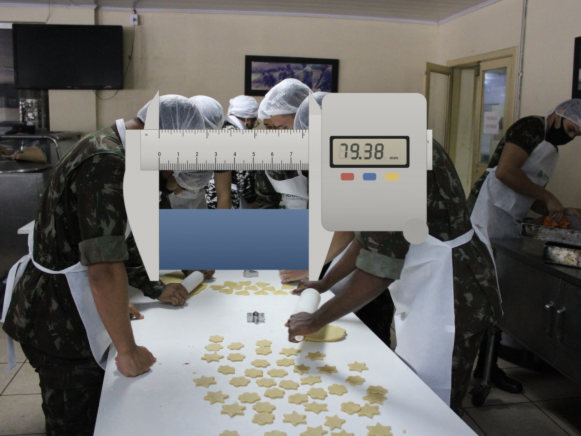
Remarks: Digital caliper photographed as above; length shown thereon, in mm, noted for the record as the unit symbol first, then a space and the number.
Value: mm 79.38
